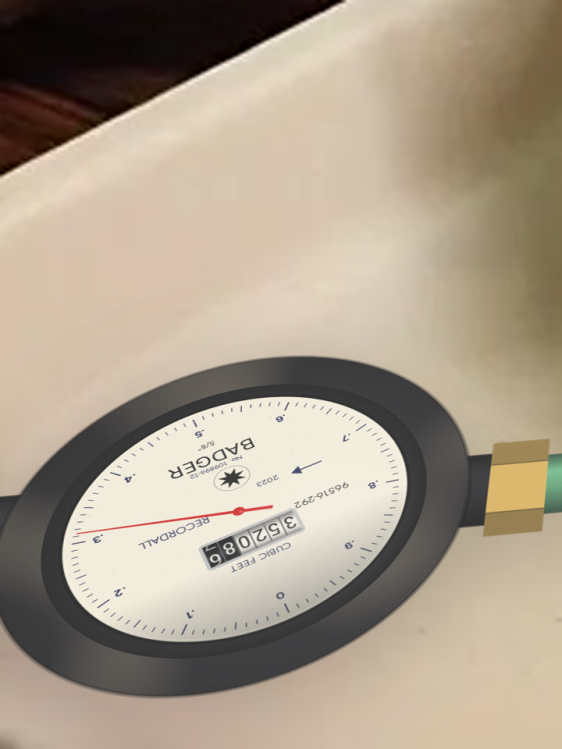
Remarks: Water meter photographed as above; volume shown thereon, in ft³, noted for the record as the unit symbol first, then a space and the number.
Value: ft³ 352086.31
